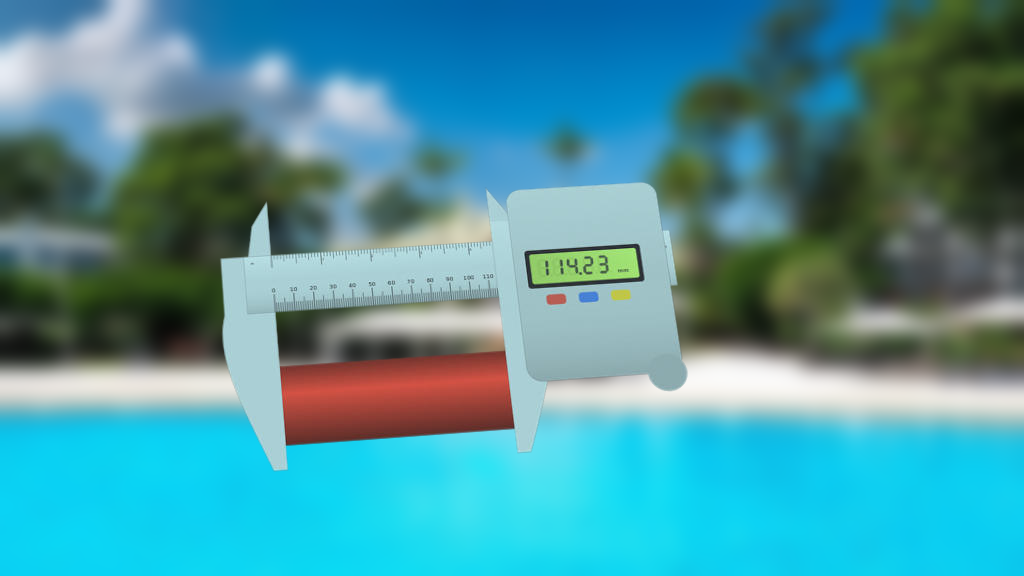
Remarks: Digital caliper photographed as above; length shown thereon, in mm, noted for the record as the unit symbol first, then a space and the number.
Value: mm 114.23
